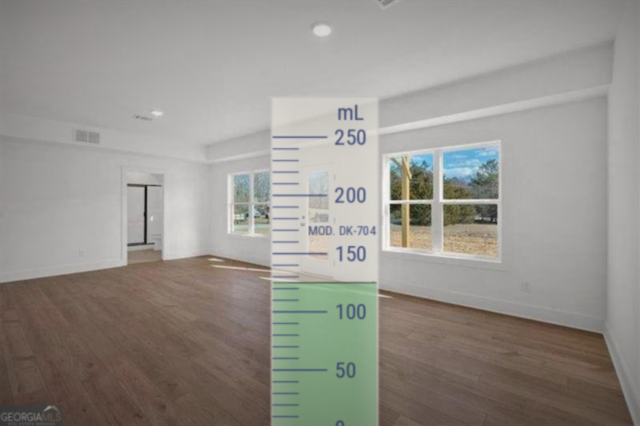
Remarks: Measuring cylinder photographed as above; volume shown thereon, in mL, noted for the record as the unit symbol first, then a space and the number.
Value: mL 125
